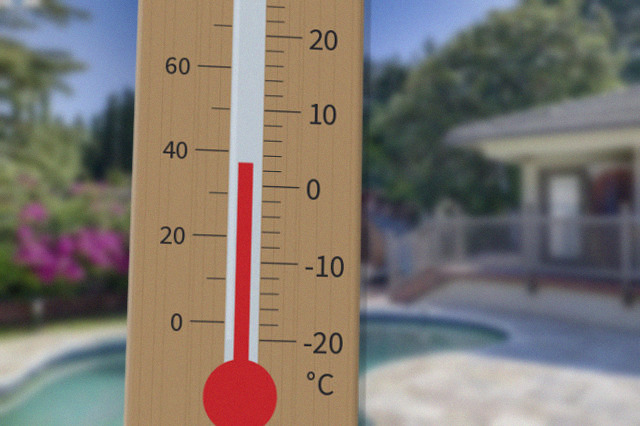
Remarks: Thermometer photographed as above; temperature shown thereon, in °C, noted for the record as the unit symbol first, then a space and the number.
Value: °C 3
